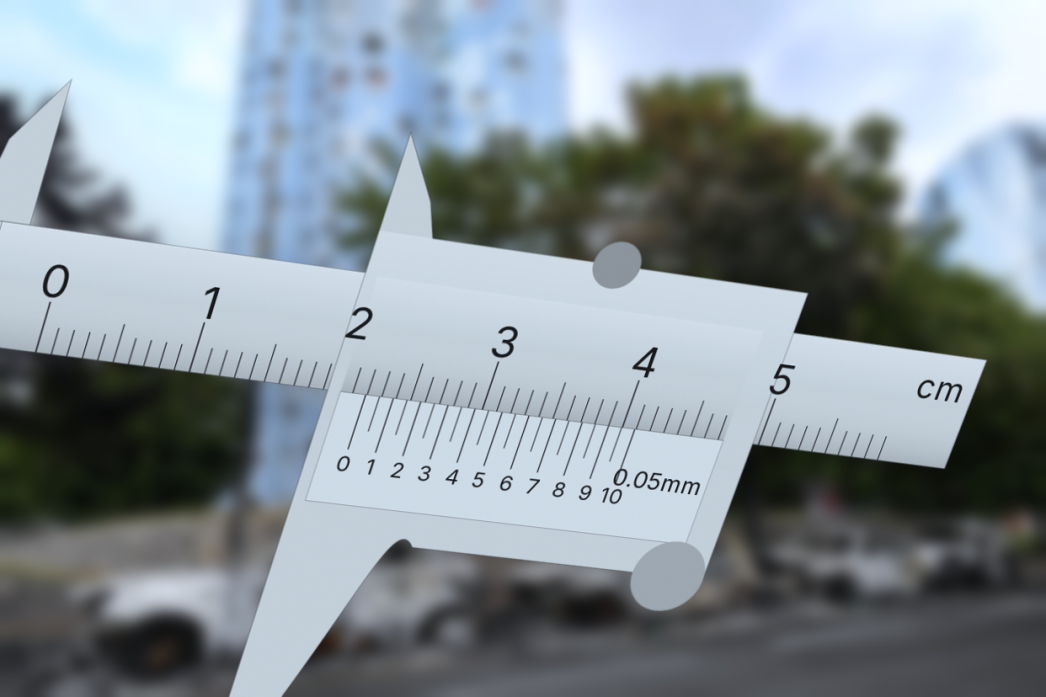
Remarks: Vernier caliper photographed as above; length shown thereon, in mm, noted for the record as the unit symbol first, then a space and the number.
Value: mm 21.9
